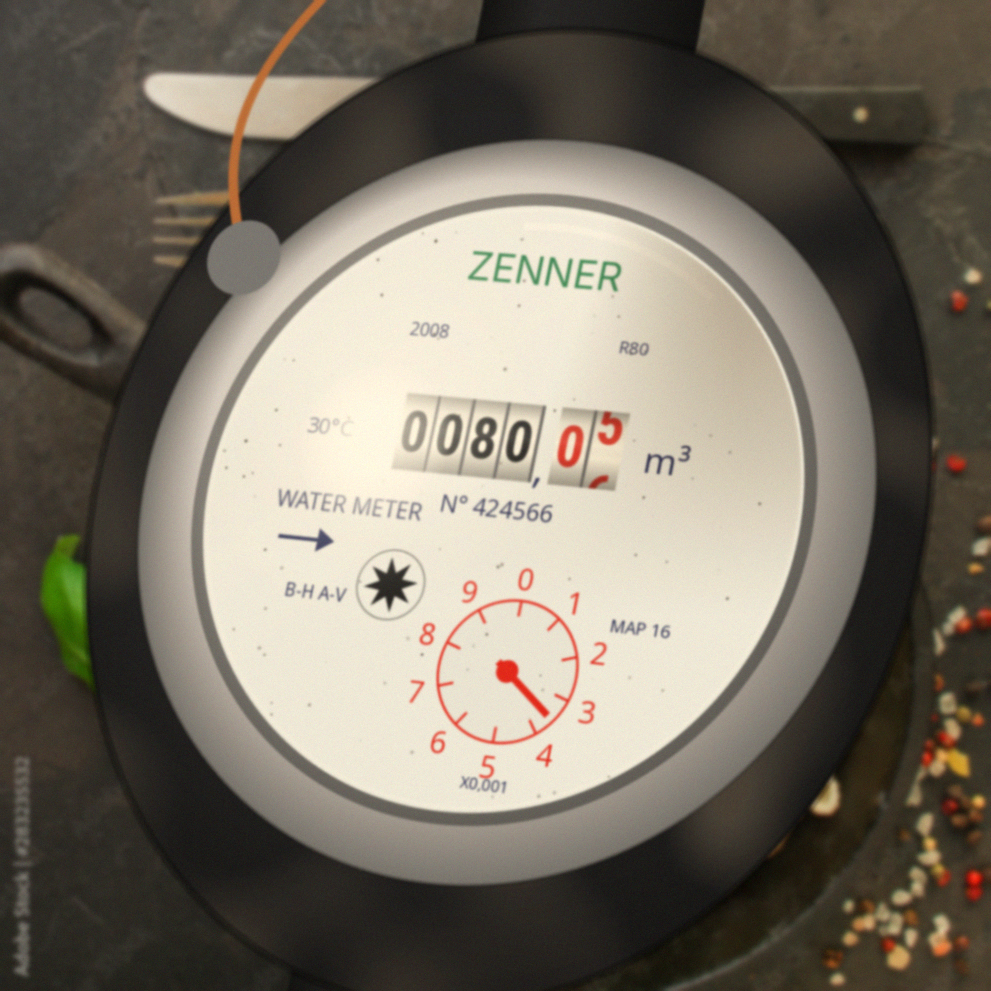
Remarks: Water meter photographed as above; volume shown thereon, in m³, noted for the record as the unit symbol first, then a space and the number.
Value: m³ 80.053
